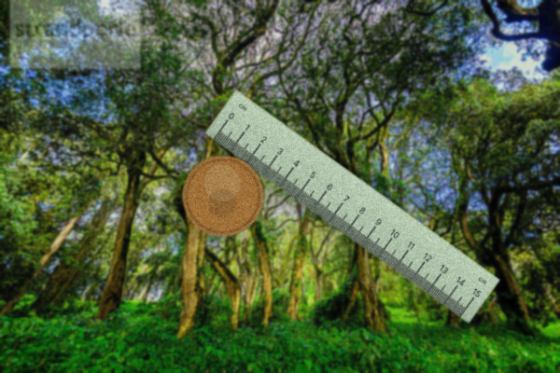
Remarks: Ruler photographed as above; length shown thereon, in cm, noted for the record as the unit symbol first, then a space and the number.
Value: cm 4
